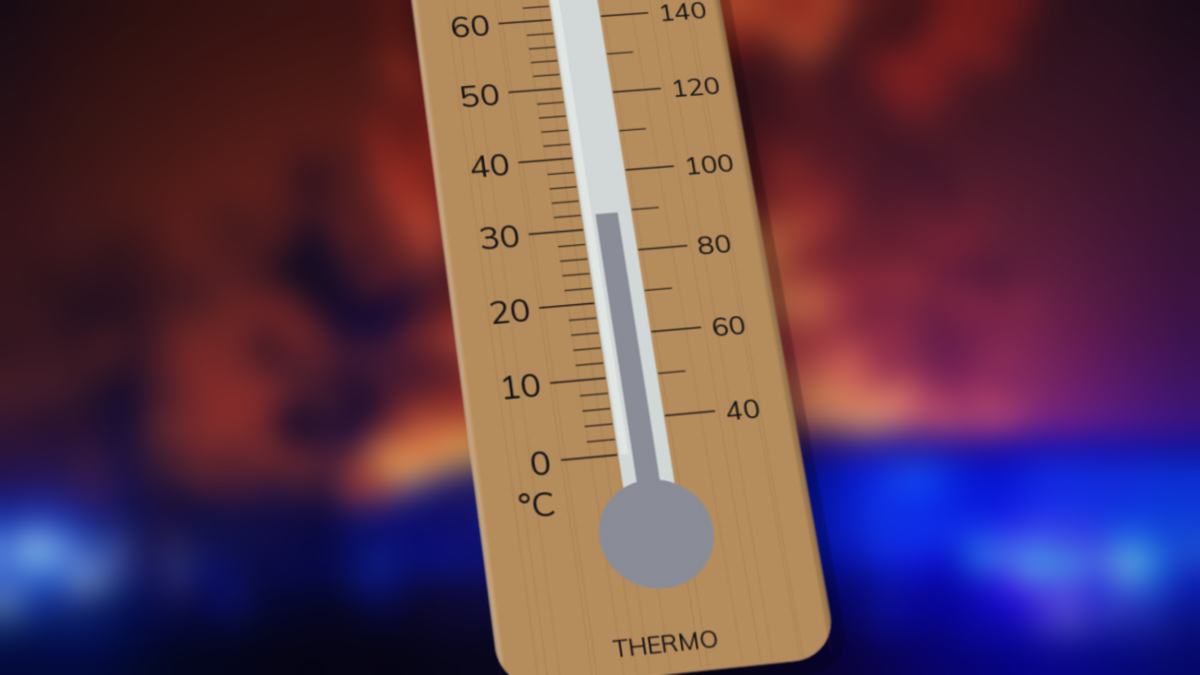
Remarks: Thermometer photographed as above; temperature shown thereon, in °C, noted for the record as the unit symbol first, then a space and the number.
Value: °C 32
